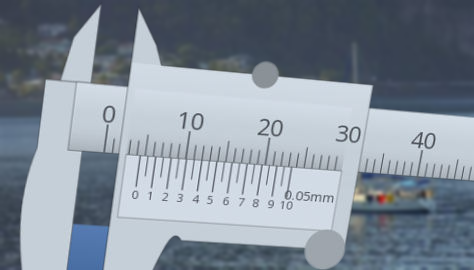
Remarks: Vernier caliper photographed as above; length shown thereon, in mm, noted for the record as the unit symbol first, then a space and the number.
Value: mm 4.4
